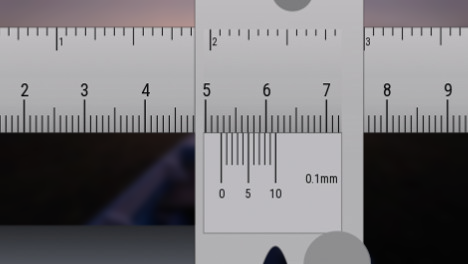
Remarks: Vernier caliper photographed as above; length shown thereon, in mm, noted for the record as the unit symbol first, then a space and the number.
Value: mm 52.6
